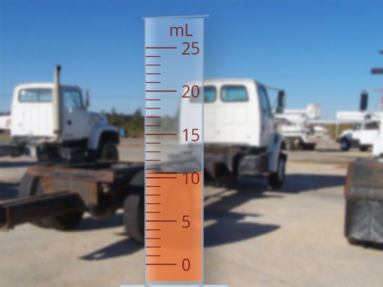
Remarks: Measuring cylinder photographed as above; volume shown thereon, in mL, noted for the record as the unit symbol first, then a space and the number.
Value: mL 10.5
